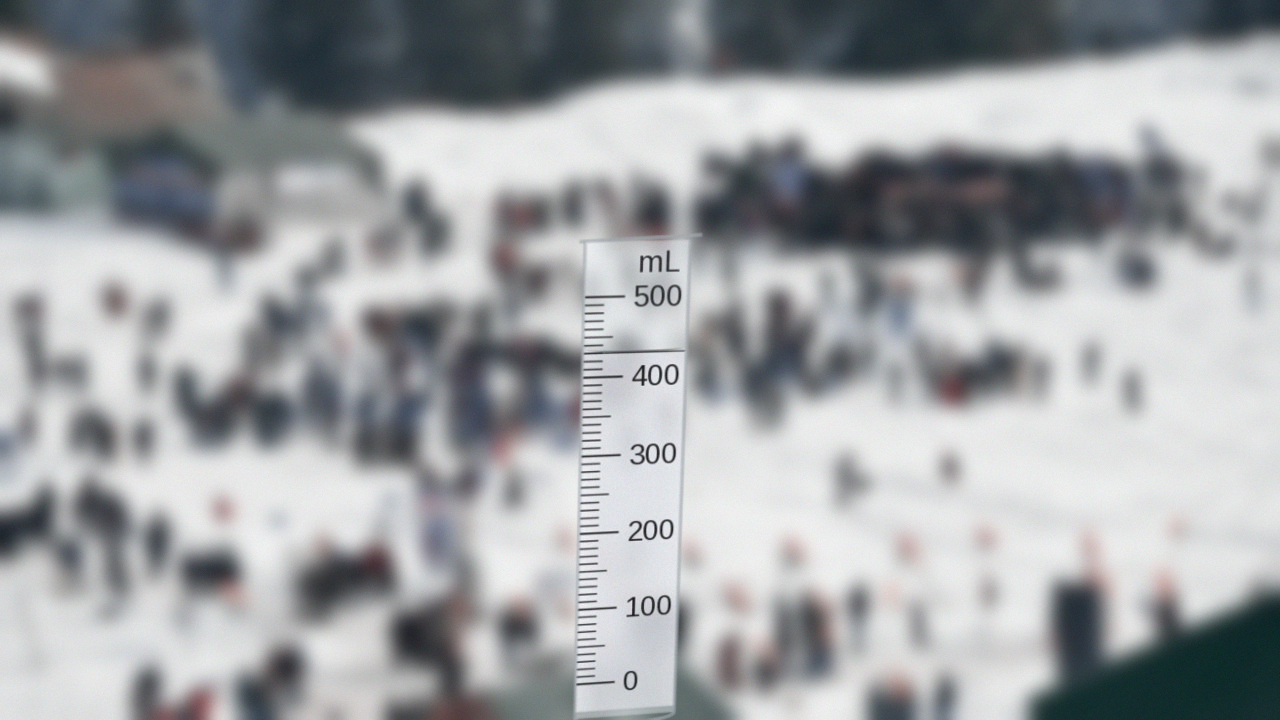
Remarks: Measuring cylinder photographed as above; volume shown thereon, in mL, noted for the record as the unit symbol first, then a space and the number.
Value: mL 430
